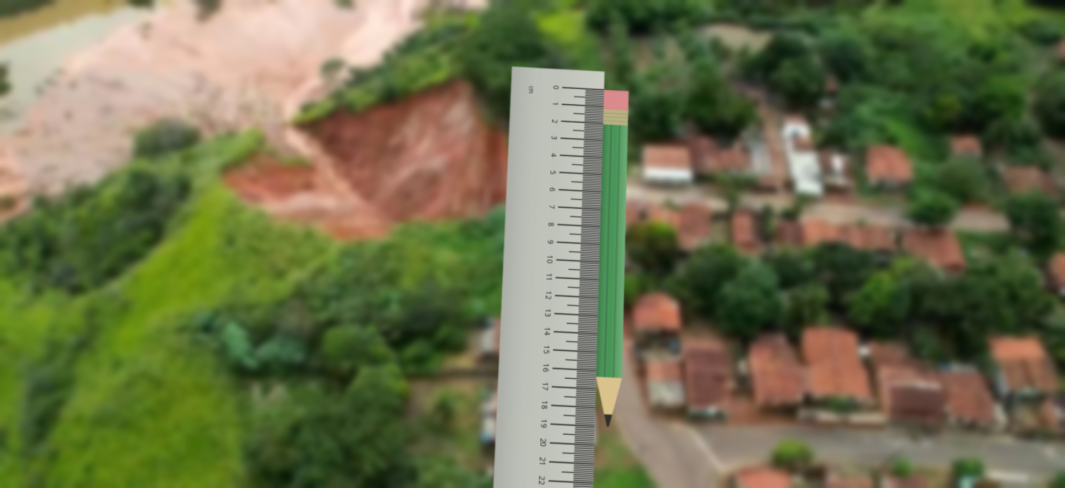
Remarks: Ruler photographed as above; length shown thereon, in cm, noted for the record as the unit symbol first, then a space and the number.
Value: cm 19
